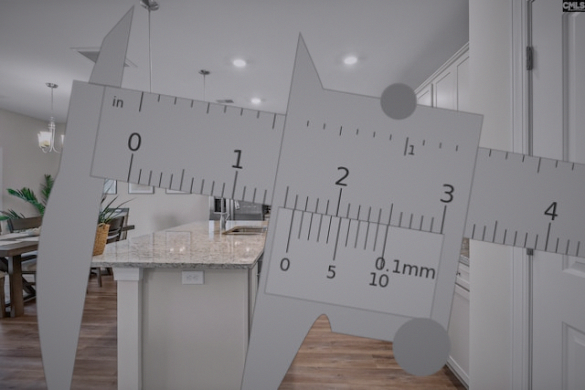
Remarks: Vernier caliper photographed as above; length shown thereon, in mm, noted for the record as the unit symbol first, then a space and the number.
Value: mm 15.9
